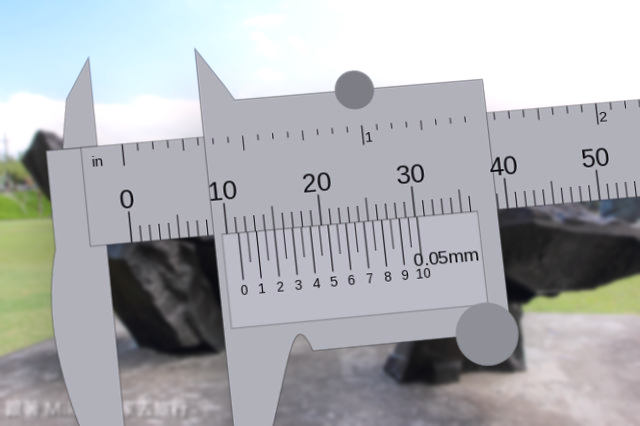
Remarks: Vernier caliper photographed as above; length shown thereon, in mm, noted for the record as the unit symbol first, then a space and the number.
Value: mm 11.2
